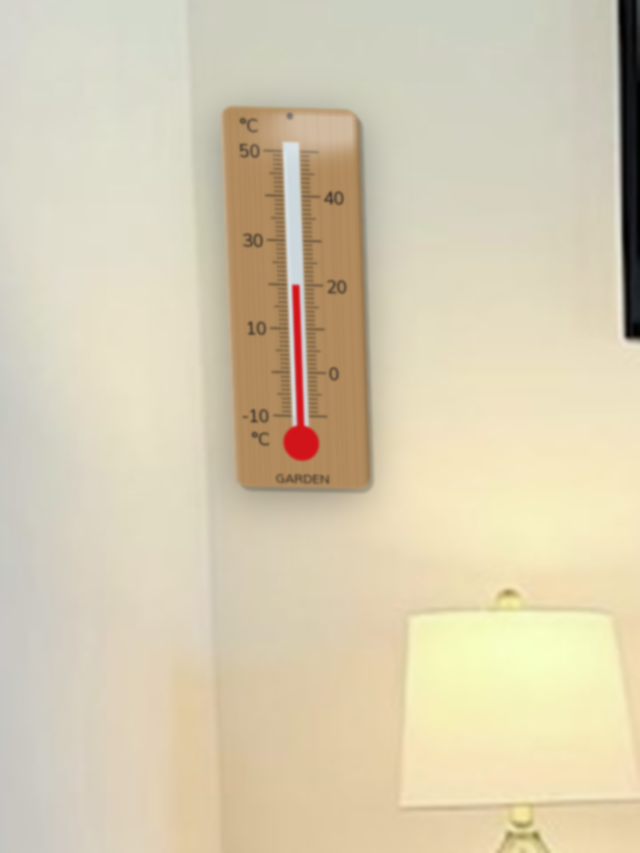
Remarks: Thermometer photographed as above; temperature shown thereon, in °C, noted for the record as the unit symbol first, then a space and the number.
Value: °C 20
